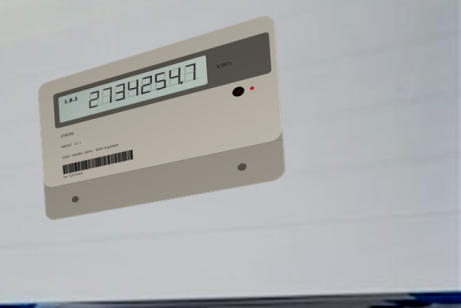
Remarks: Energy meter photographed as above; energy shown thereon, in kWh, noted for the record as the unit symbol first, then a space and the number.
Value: kWh 2734254.7
